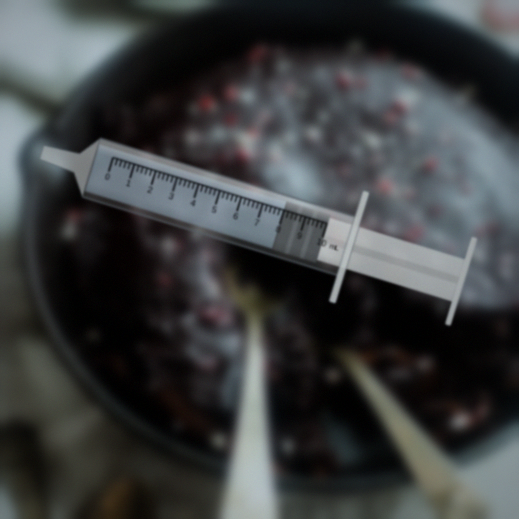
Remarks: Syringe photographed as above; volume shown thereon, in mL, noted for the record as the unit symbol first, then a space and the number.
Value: mL 8
